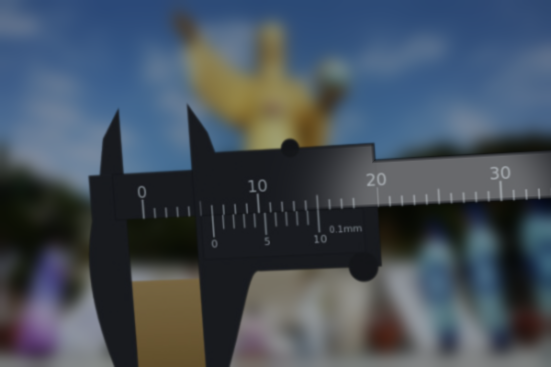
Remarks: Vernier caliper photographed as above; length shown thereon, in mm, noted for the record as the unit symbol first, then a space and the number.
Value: mm 6.0
